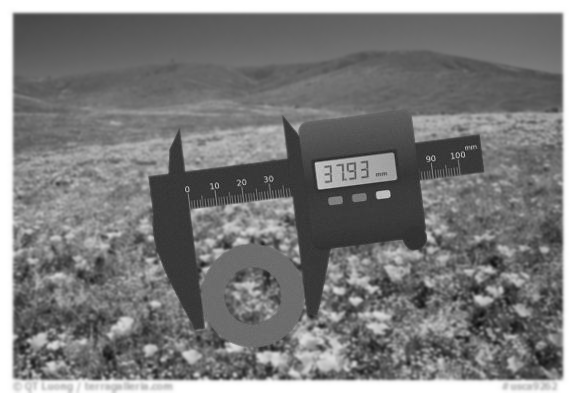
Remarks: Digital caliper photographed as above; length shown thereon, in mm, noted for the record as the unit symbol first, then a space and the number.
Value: mm 37.93
